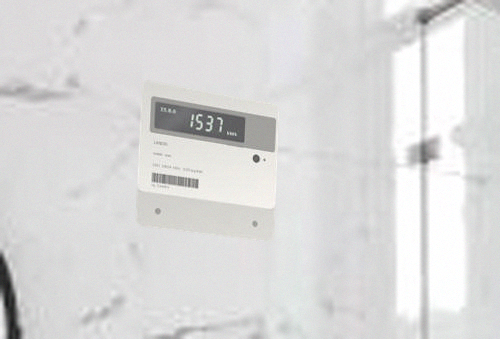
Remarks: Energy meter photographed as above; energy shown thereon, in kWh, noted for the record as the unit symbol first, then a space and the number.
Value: kWh 1537
